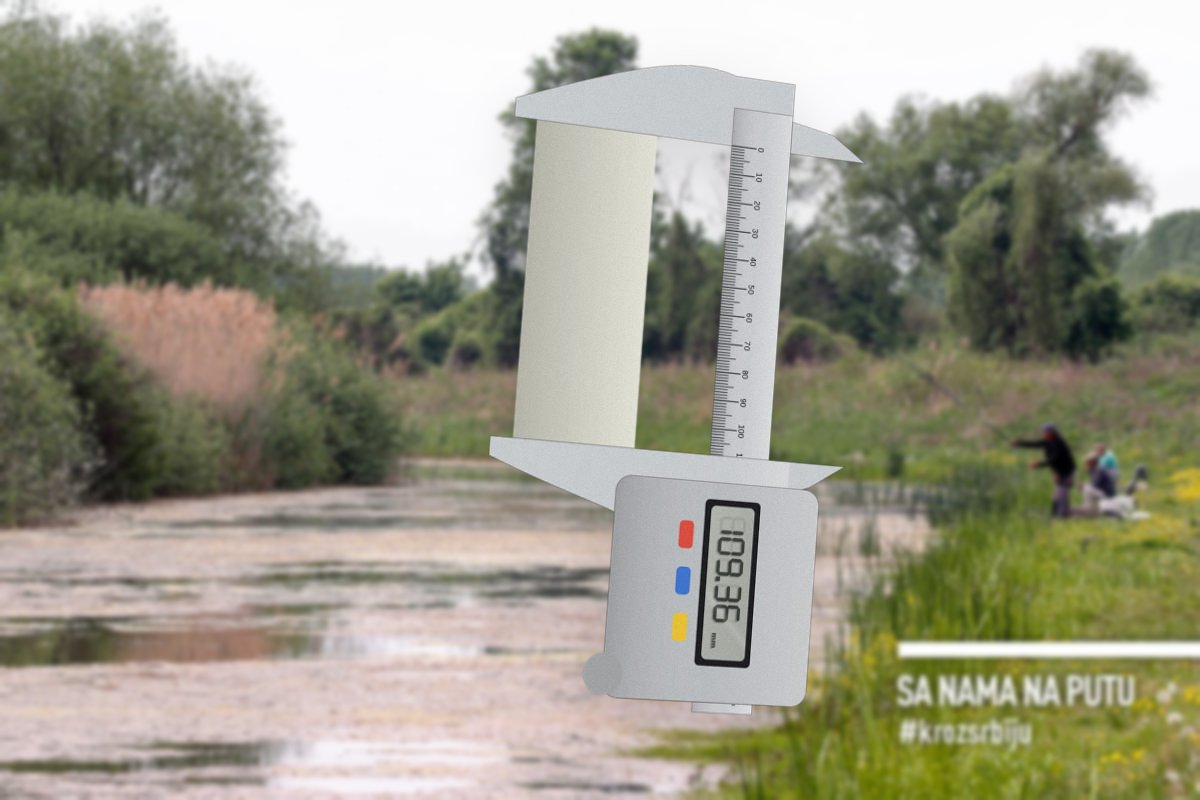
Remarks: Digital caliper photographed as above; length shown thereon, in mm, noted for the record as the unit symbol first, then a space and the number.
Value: mm 109.36
